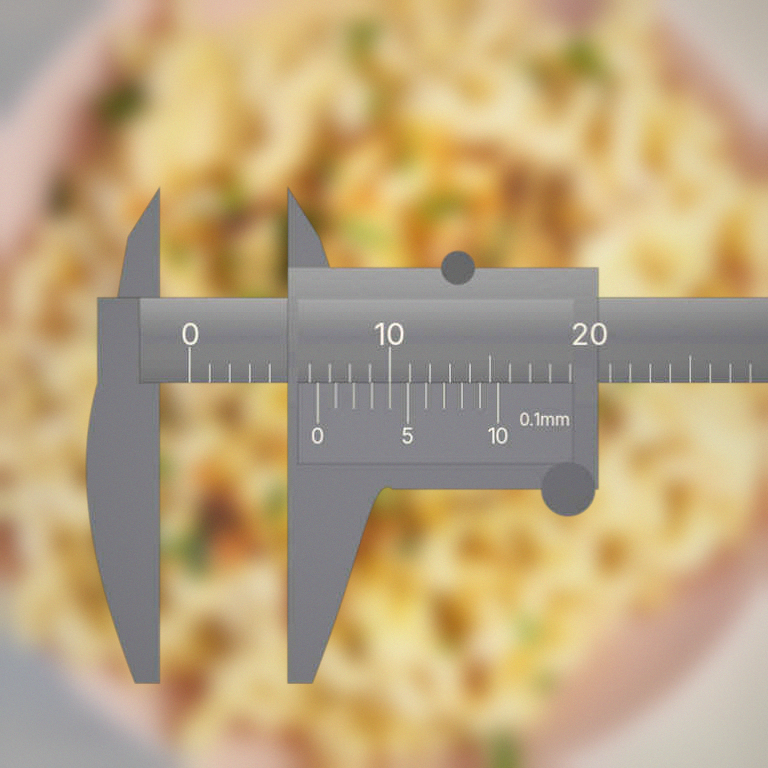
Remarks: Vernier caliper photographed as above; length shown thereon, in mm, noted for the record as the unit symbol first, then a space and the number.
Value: mm 6.4
